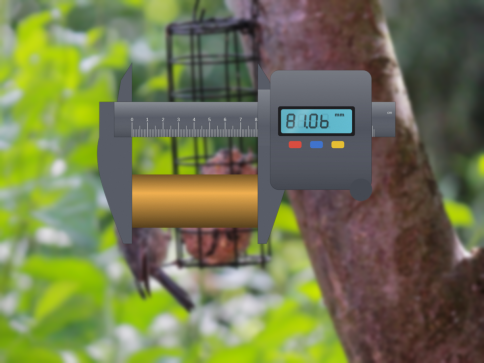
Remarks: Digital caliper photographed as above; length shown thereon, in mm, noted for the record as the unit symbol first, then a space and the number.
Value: mm 81.06
